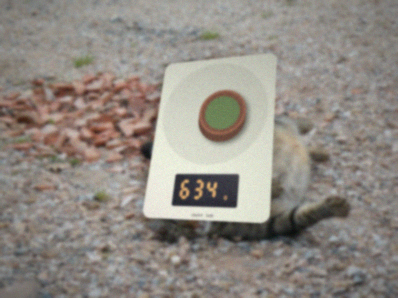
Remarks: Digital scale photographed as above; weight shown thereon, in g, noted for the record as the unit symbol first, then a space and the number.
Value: g 634
